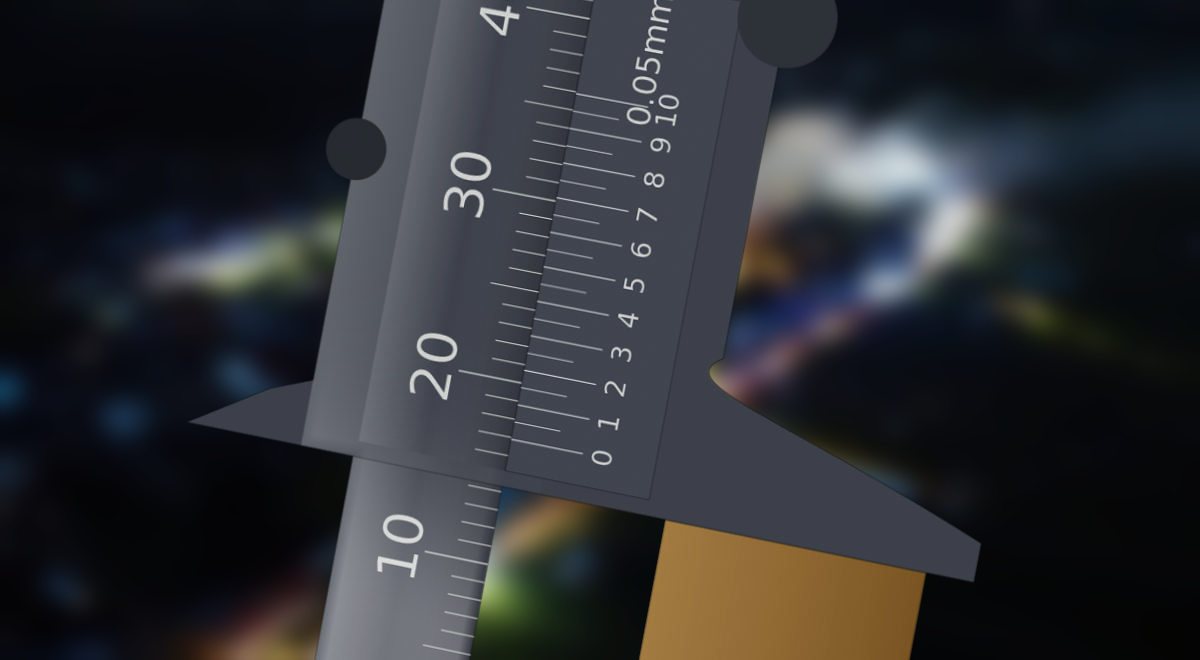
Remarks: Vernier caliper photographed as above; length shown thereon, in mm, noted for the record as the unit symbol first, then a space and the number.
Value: mm 16.9
